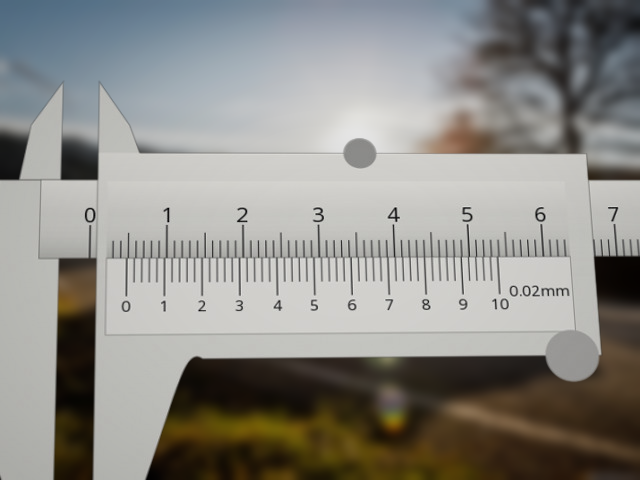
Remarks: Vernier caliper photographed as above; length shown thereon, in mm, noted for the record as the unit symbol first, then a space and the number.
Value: mm 4.8
